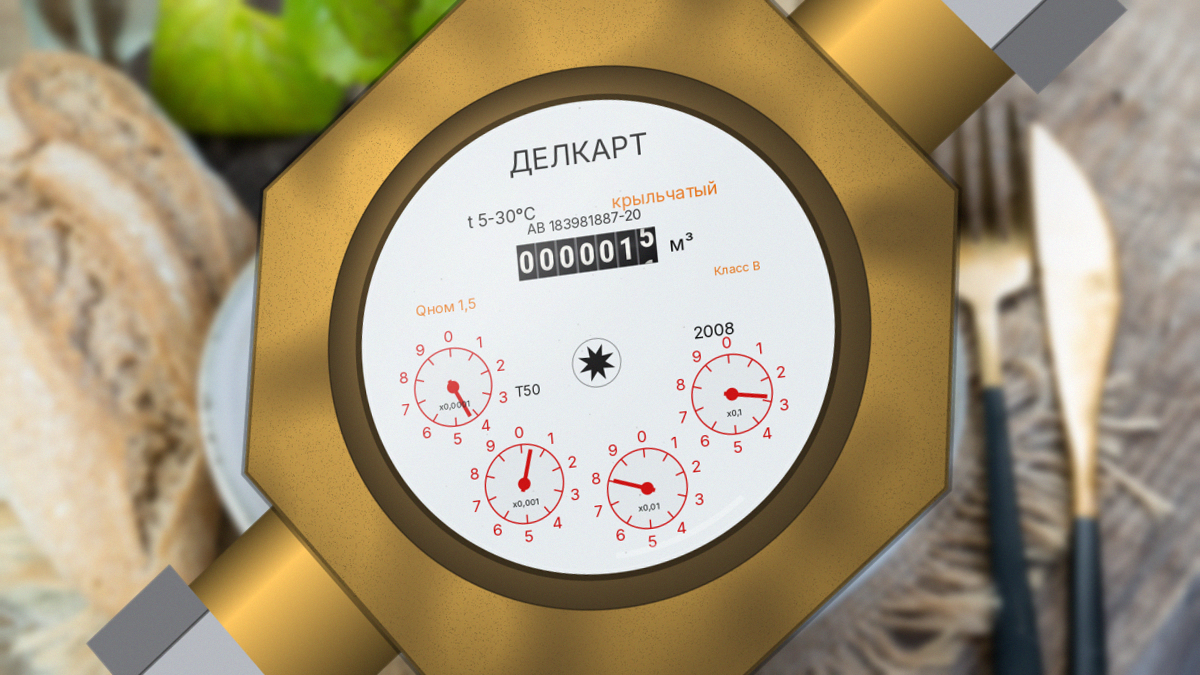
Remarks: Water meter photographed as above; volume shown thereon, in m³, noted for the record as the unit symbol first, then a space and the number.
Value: m³ 15.2804
